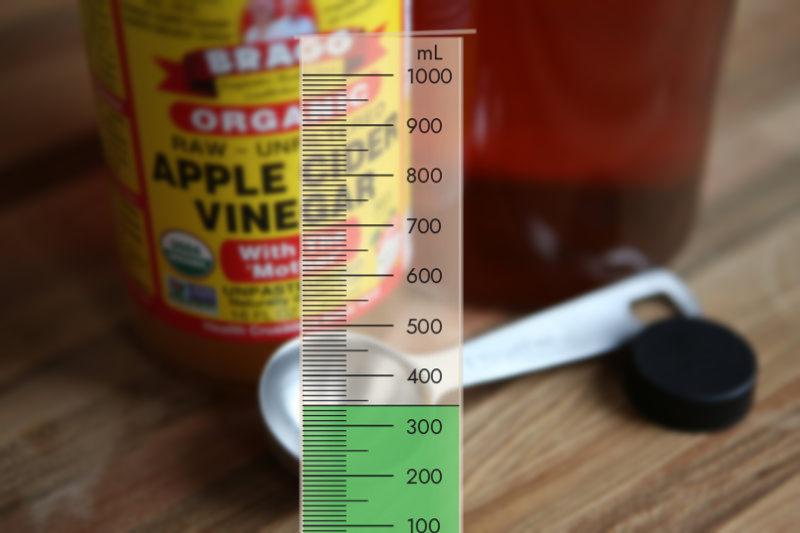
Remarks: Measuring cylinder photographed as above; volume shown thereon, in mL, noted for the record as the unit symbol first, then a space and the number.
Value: mL 340
